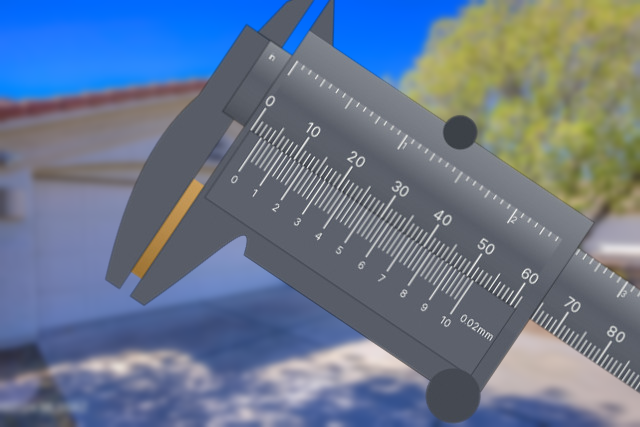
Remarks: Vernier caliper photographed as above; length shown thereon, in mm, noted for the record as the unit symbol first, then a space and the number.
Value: mm 2.5
